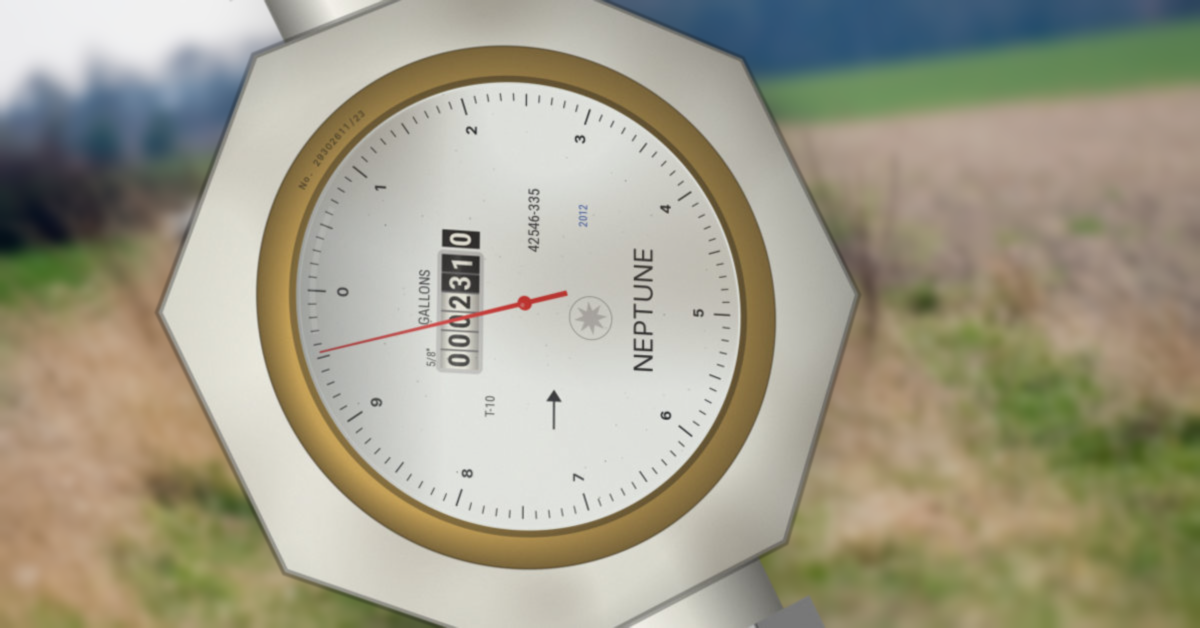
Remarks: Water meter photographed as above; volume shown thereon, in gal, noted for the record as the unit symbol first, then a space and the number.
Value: gal 2309.5
